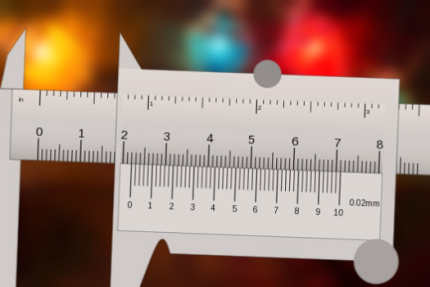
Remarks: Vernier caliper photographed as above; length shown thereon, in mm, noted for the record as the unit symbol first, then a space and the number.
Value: mm 22.0
